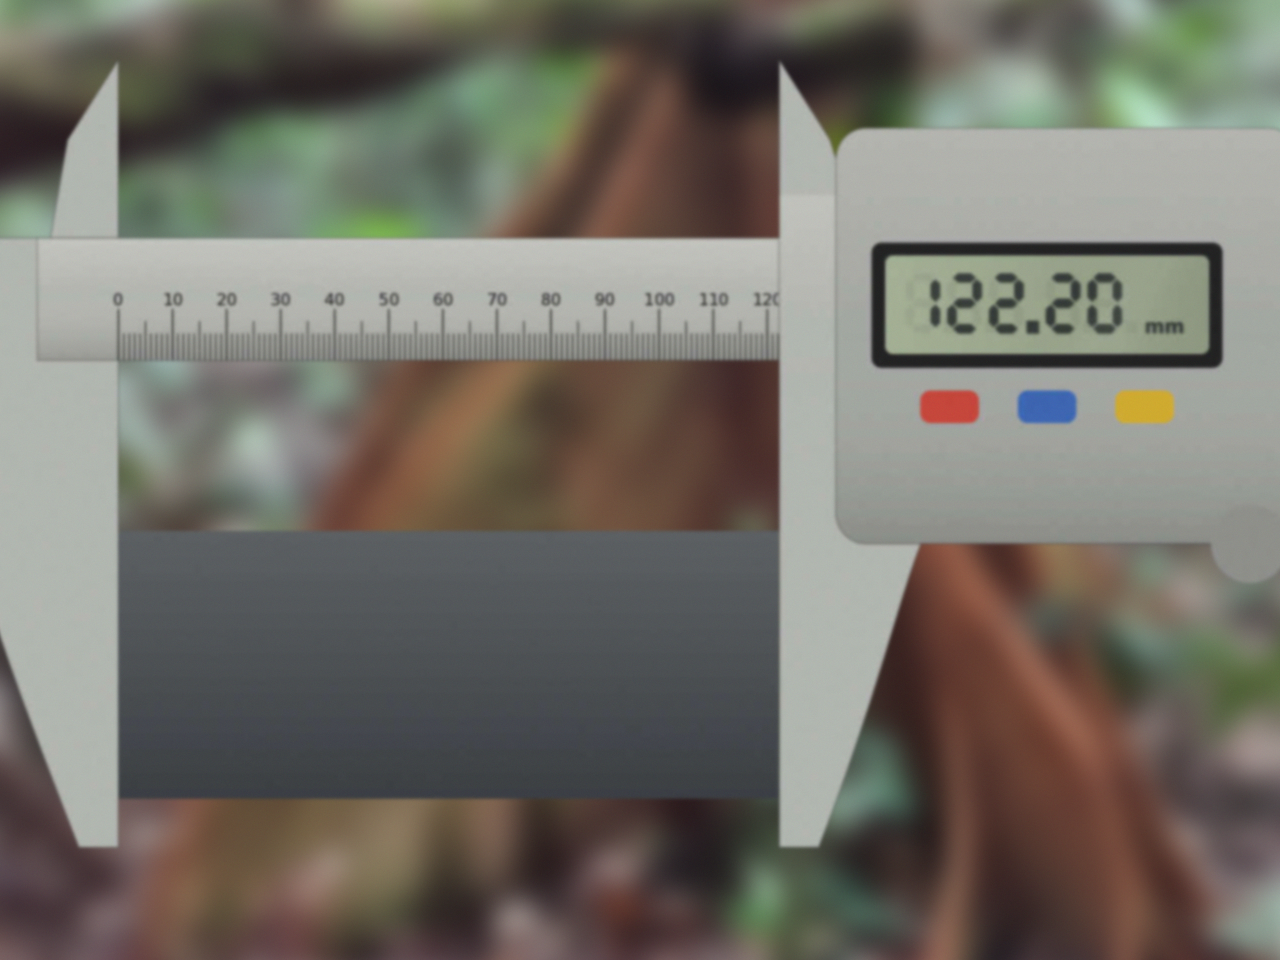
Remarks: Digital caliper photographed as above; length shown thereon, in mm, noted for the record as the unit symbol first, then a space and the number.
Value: mm 122.20
